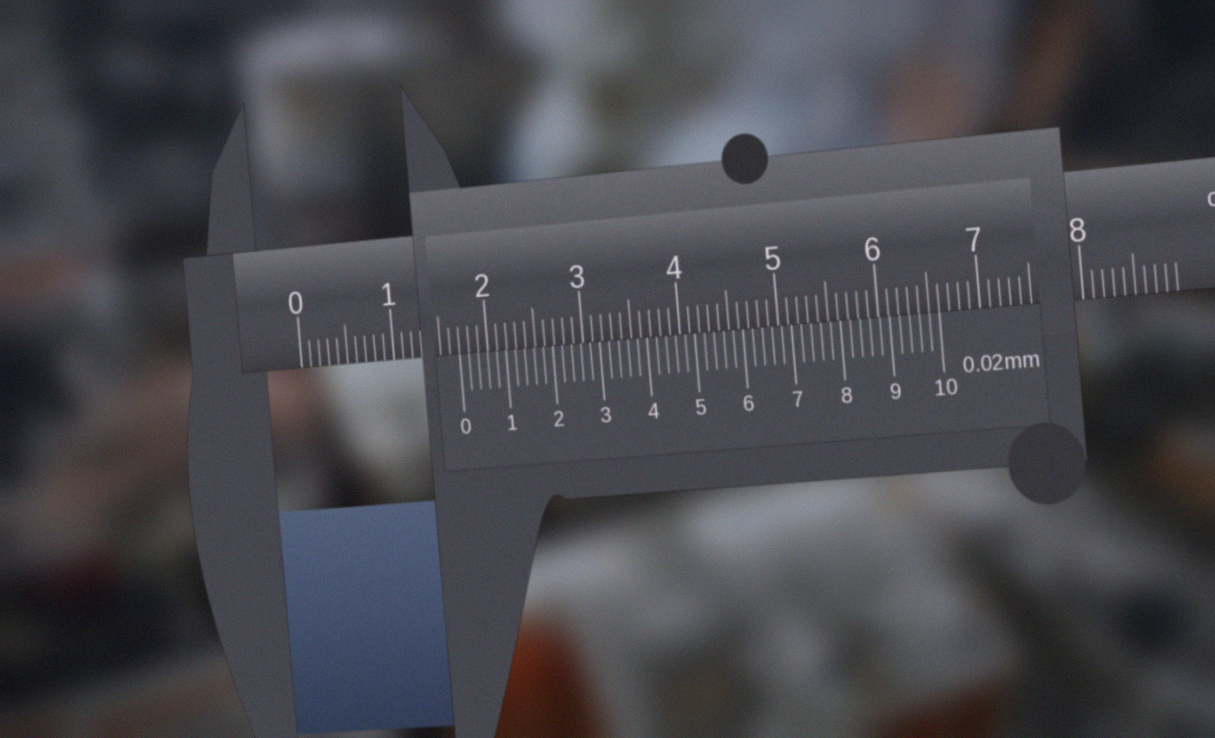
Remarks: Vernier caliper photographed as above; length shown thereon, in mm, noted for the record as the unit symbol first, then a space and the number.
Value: mm 17.0
